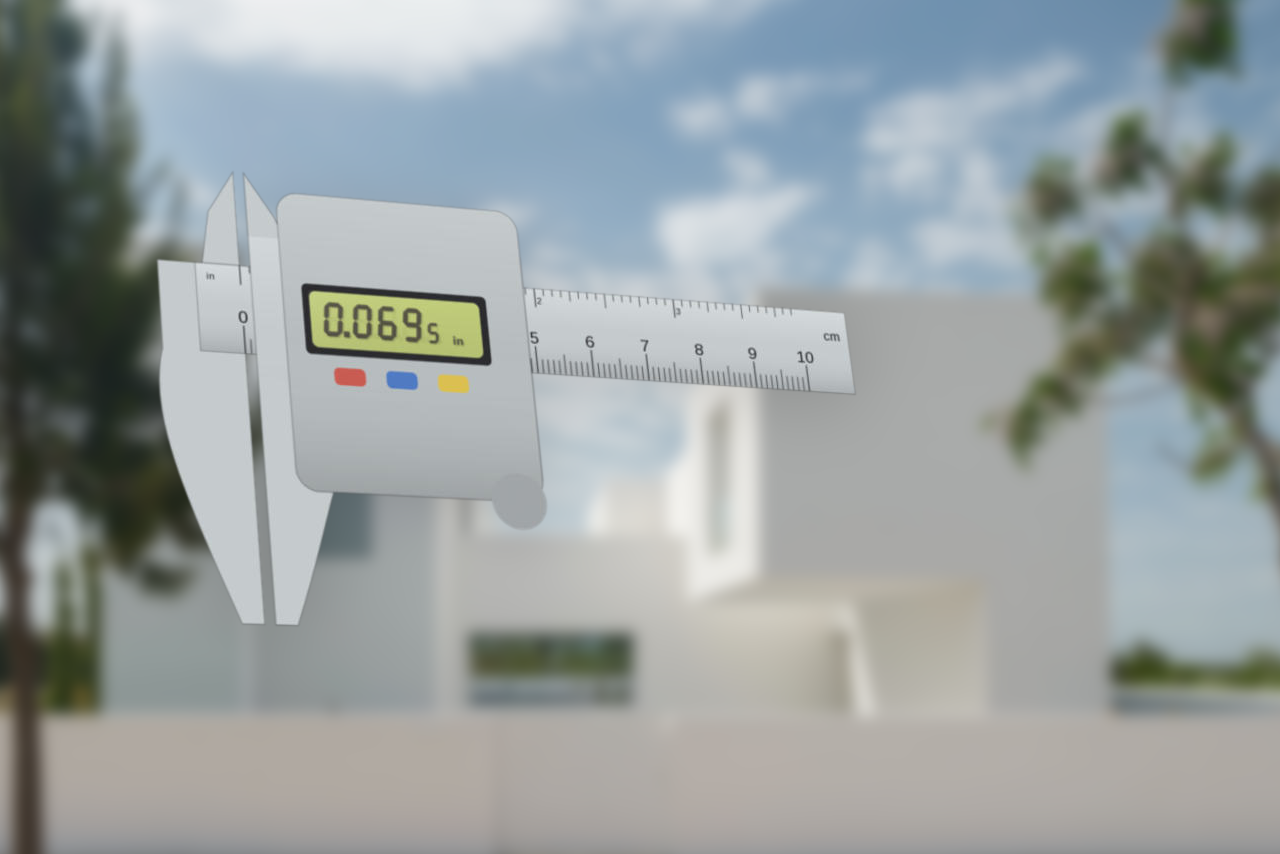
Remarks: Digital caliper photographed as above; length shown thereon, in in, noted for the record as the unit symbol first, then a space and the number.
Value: in 0.0695
